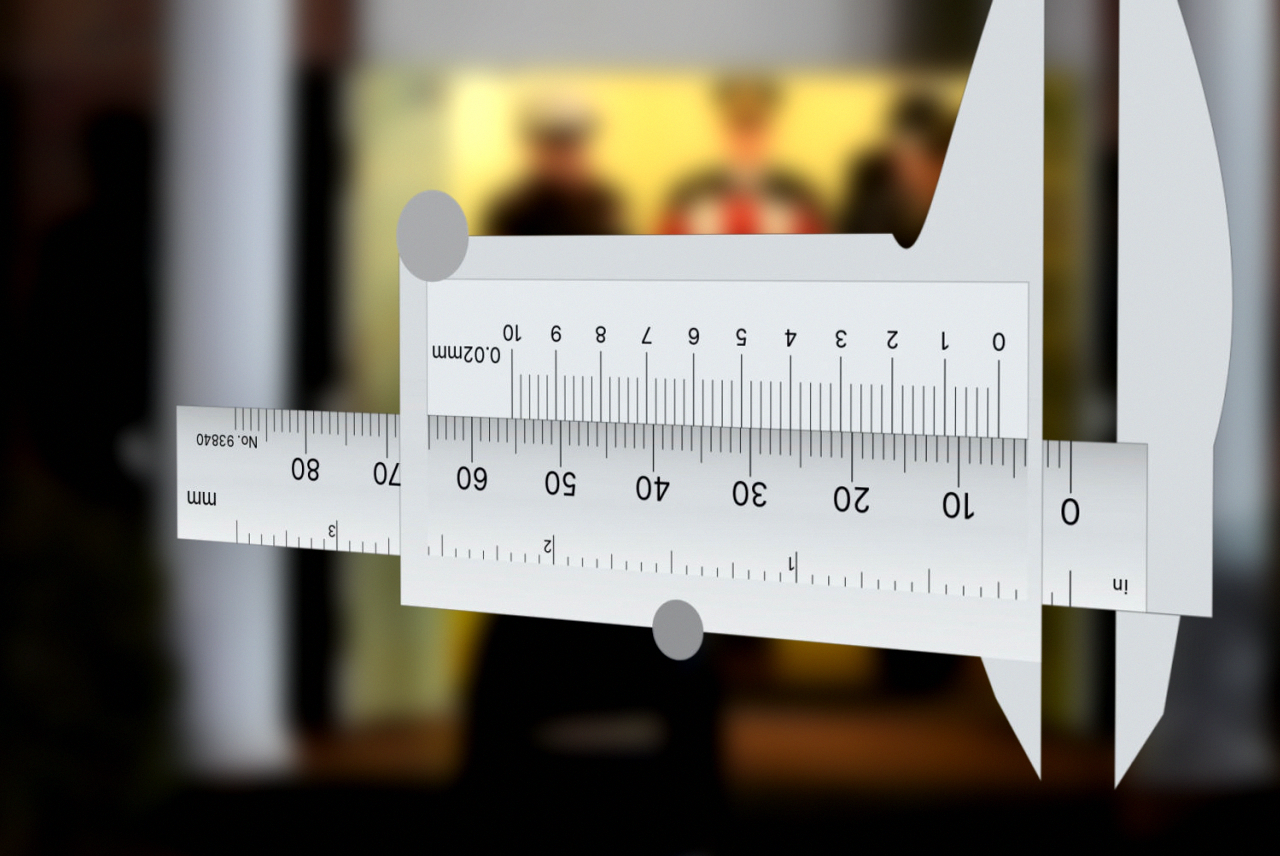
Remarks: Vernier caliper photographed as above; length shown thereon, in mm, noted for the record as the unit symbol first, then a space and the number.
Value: mm 6.4
